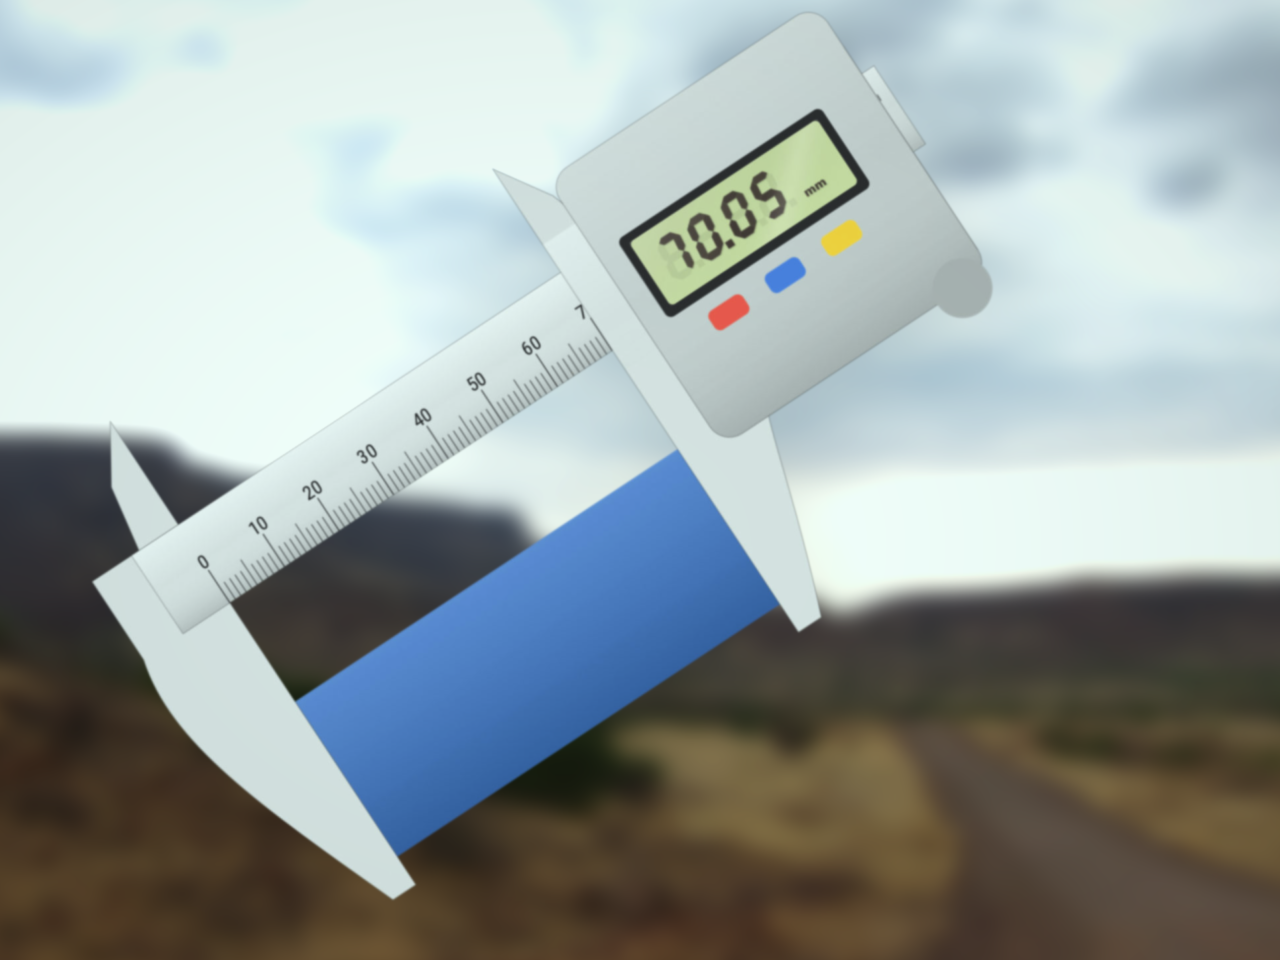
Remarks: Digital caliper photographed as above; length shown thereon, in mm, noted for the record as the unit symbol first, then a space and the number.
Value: mm 70.05
